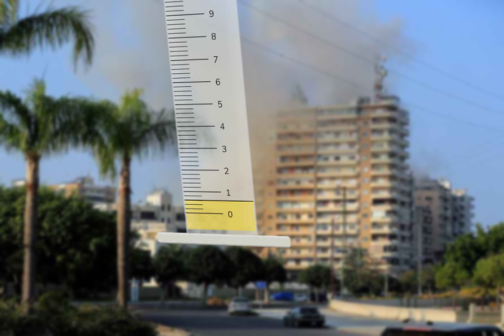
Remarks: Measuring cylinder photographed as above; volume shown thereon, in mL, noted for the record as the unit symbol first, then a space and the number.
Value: mL 0.6
